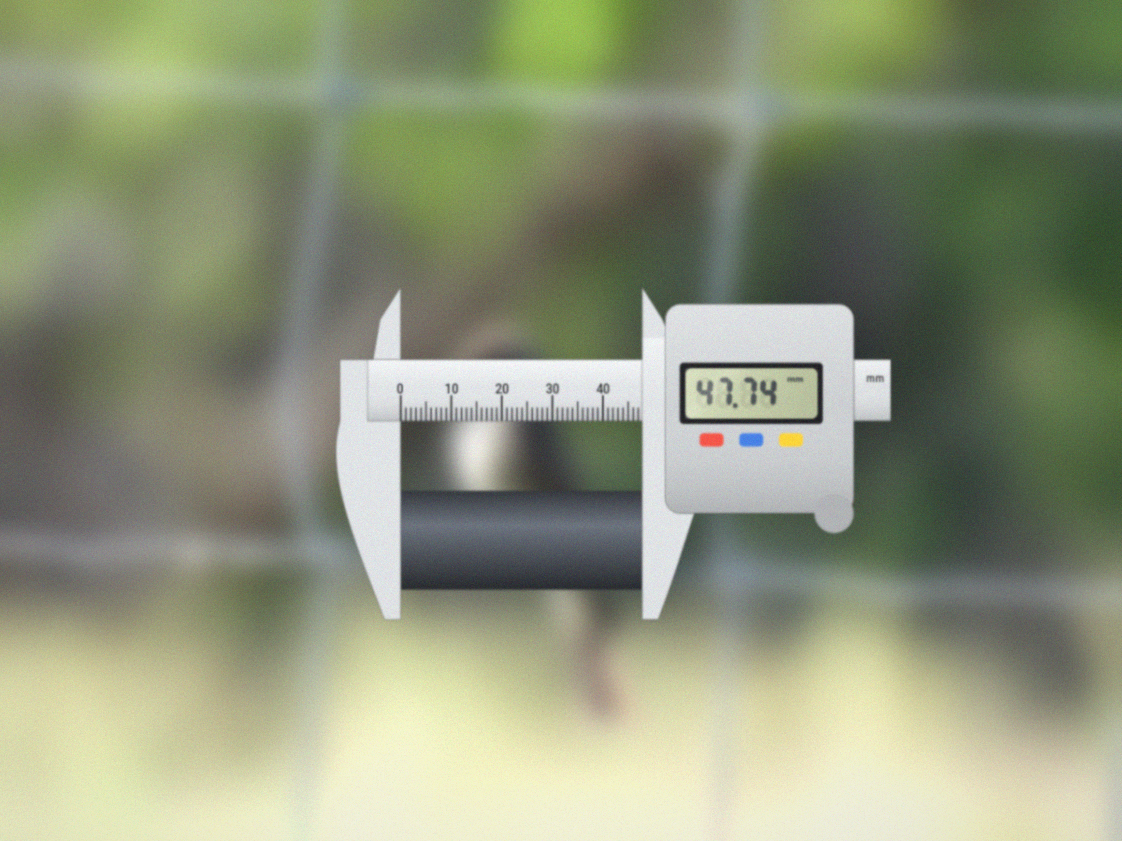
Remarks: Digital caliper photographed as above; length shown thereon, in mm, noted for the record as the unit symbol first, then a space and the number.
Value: mm 47.74
